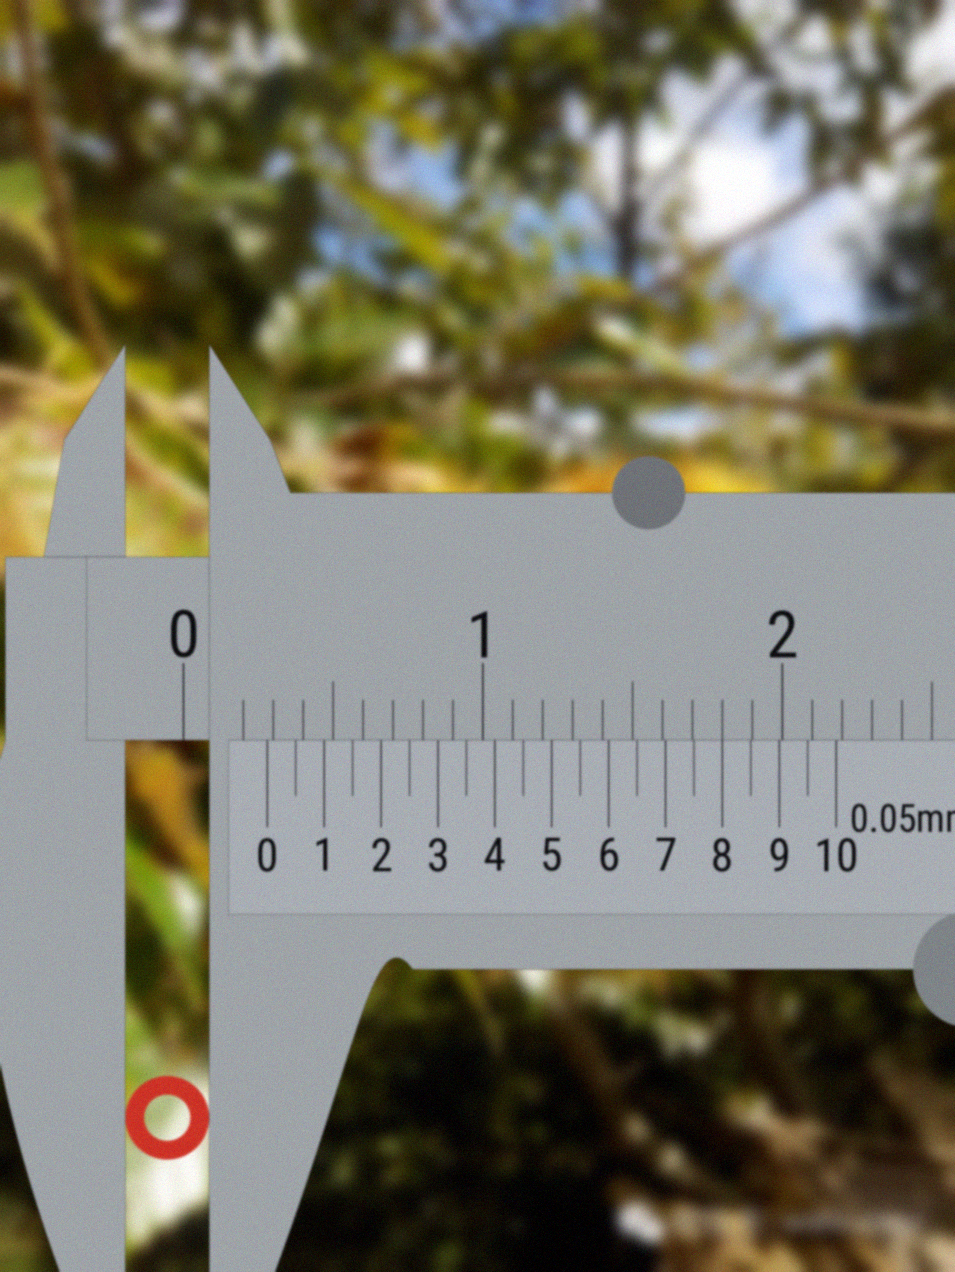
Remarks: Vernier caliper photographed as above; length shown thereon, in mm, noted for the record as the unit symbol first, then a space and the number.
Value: mm 2.80
